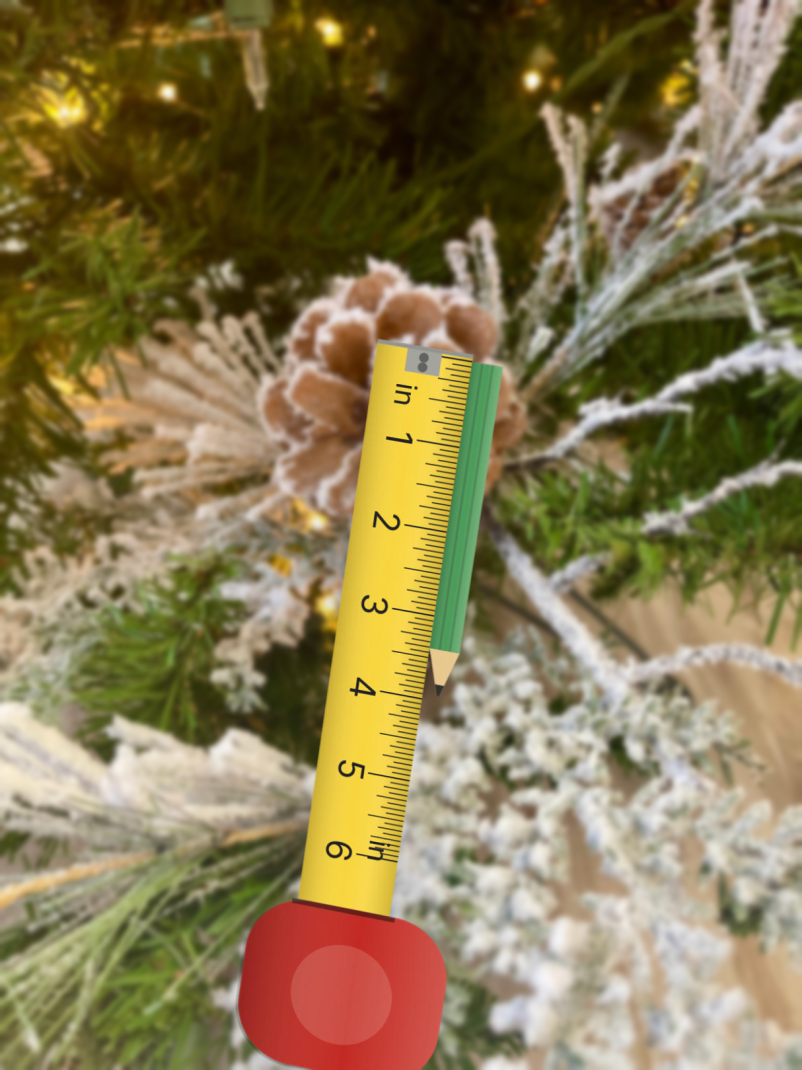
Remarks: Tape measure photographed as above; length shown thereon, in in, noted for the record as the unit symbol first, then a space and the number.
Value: in 3.9375
